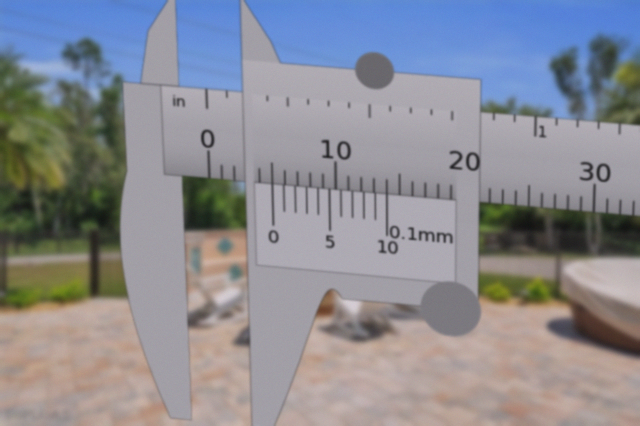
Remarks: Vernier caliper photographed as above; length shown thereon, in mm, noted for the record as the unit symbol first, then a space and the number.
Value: mm 5.0
